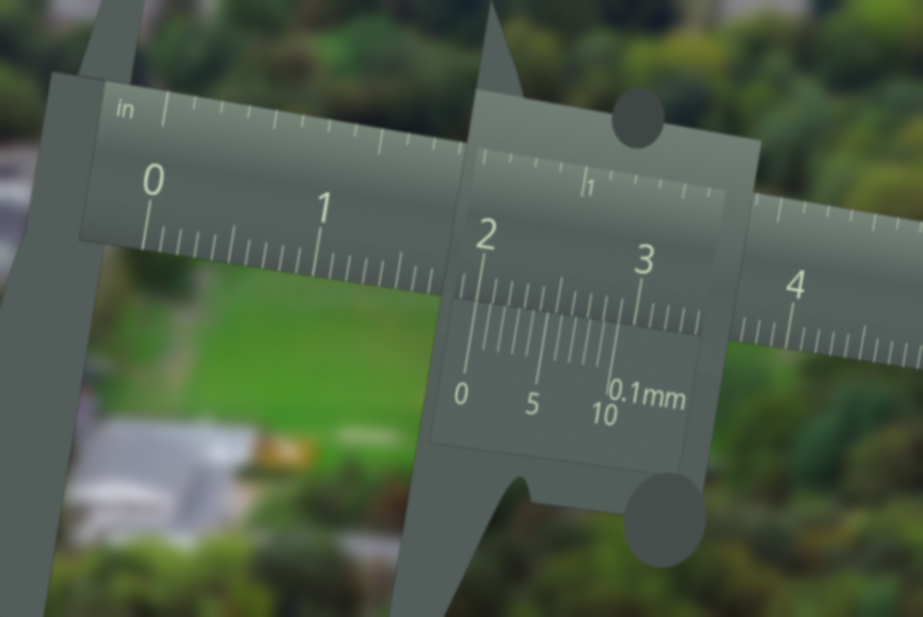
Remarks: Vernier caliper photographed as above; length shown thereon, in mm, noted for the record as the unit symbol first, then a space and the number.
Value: mm 20.0
